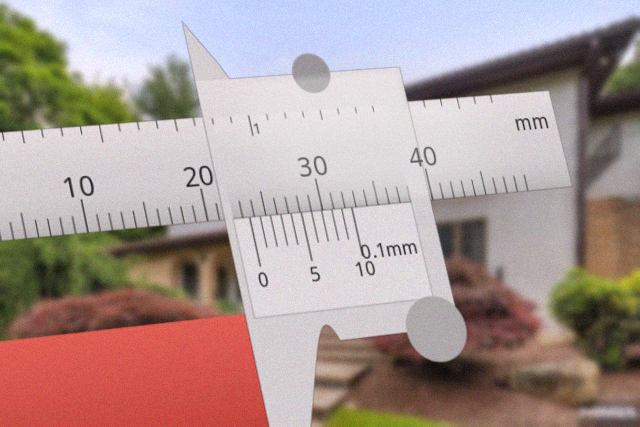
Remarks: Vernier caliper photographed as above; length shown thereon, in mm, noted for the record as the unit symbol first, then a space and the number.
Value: mm 23.6
